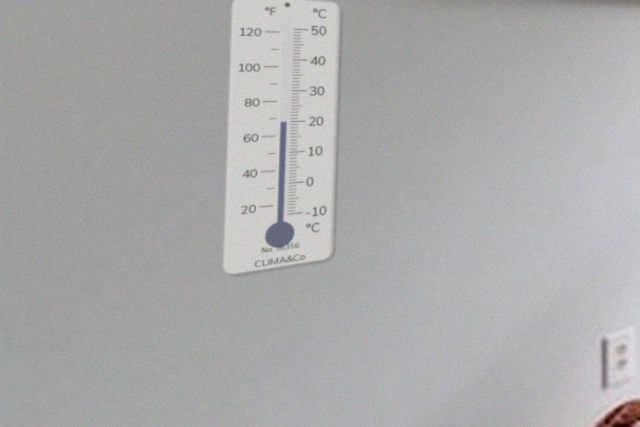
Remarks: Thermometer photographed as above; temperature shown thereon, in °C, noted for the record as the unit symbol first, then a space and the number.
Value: °C 20
